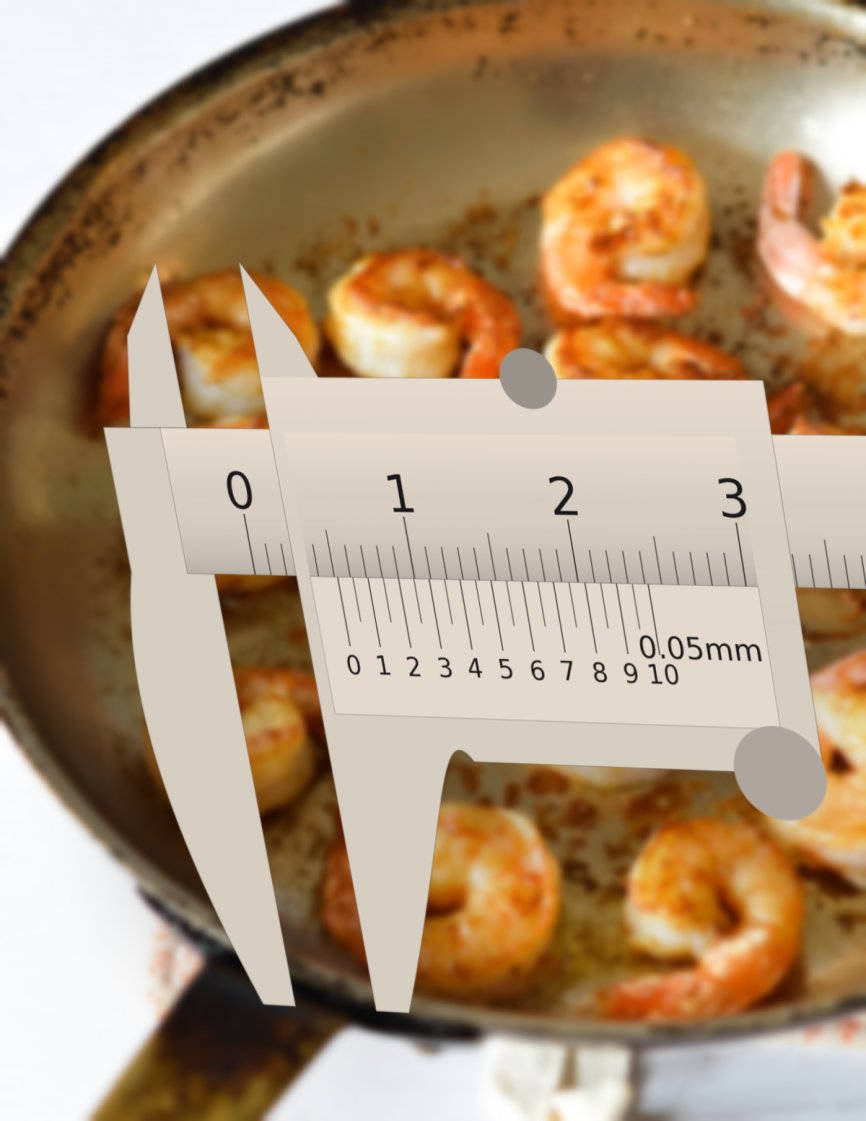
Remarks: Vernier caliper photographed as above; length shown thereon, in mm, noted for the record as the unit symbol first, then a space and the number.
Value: mm 5.2
